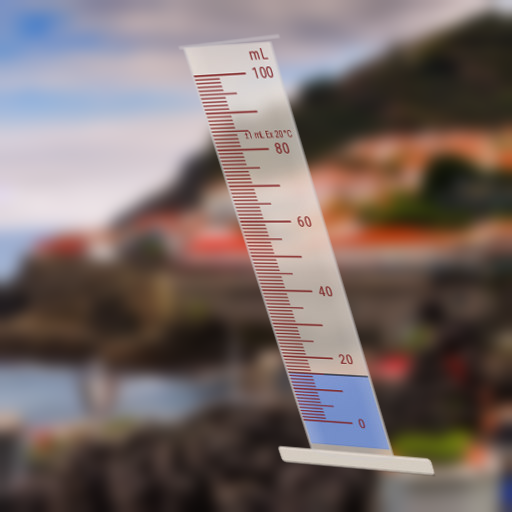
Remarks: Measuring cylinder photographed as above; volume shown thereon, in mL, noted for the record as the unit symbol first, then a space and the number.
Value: mL 15
